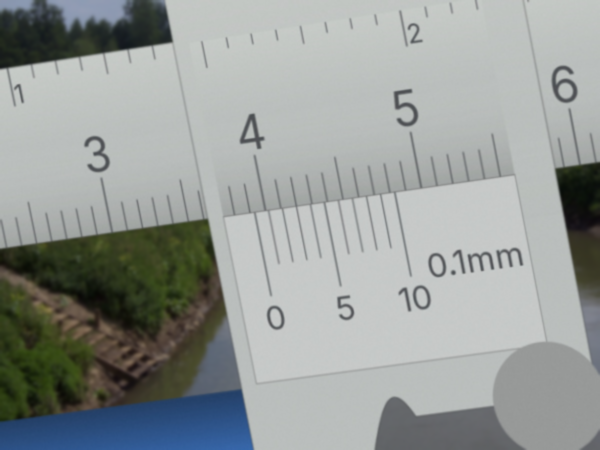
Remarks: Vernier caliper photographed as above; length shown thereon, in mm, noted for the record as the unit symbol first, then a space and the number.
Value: mm 39.3
